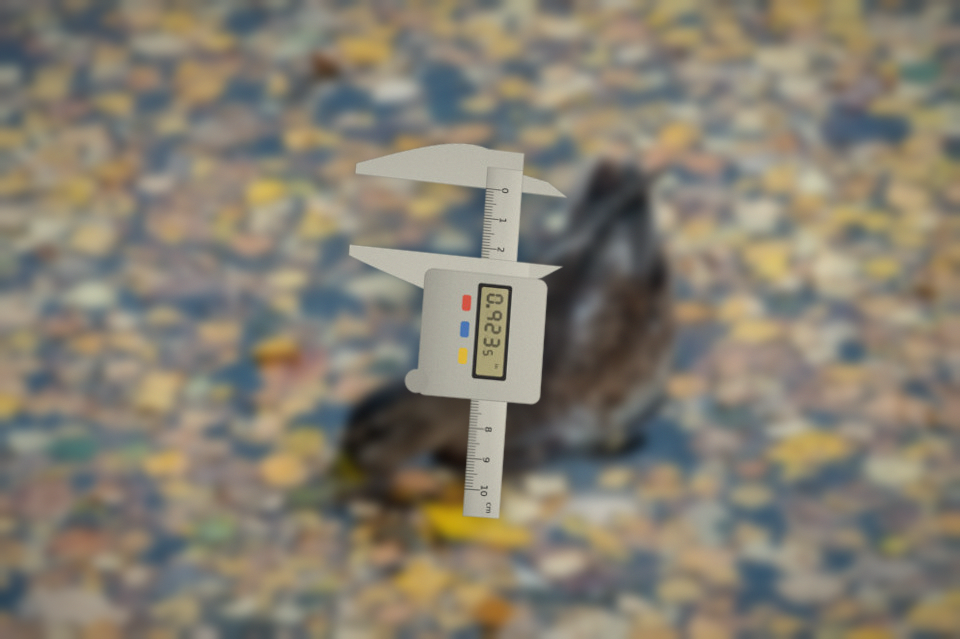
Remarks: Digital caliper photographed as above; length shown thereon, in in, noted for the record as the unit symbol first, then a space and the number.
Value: in 0.9235
